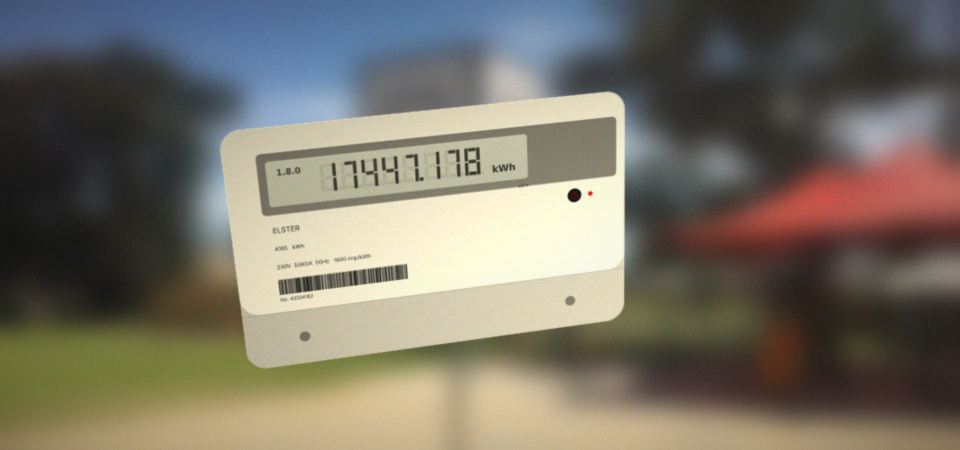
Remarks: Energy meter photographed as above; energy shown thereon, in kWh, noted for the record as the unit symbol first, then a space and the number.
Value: kWh 17447.178
